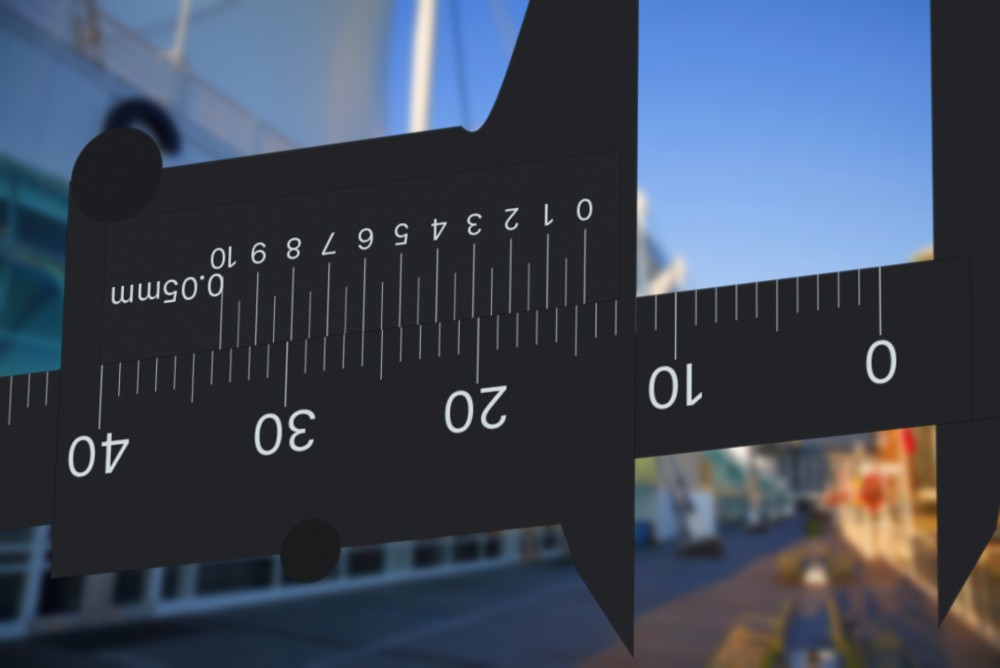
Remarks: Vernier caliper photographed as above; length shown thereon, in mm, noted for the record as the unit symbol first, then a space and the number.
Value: mm 14.6
